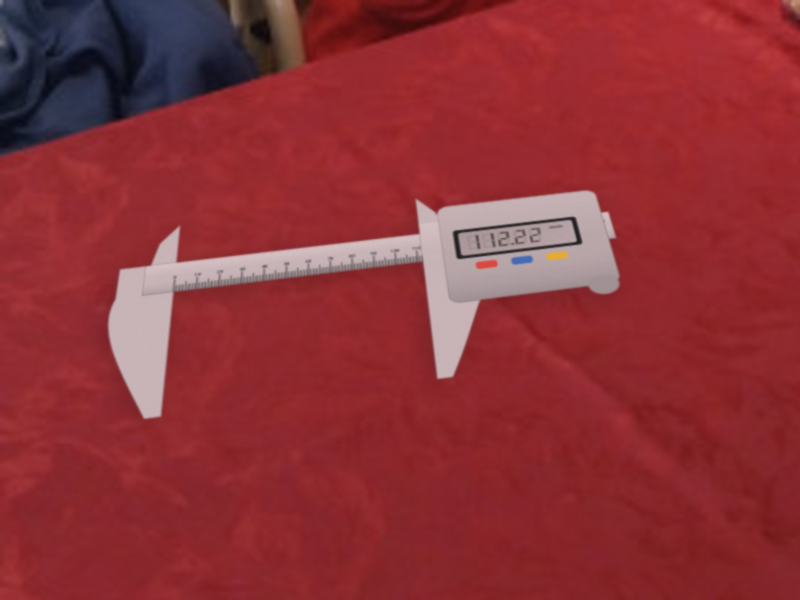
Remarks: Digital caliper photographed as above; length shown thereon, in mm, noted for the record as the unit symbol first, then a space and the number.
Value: mm 112.22
